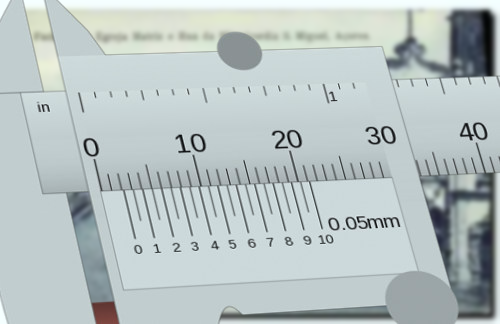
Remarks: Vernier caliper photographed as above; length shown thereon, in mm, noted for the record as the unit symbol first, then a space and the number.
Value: mm 2.2
